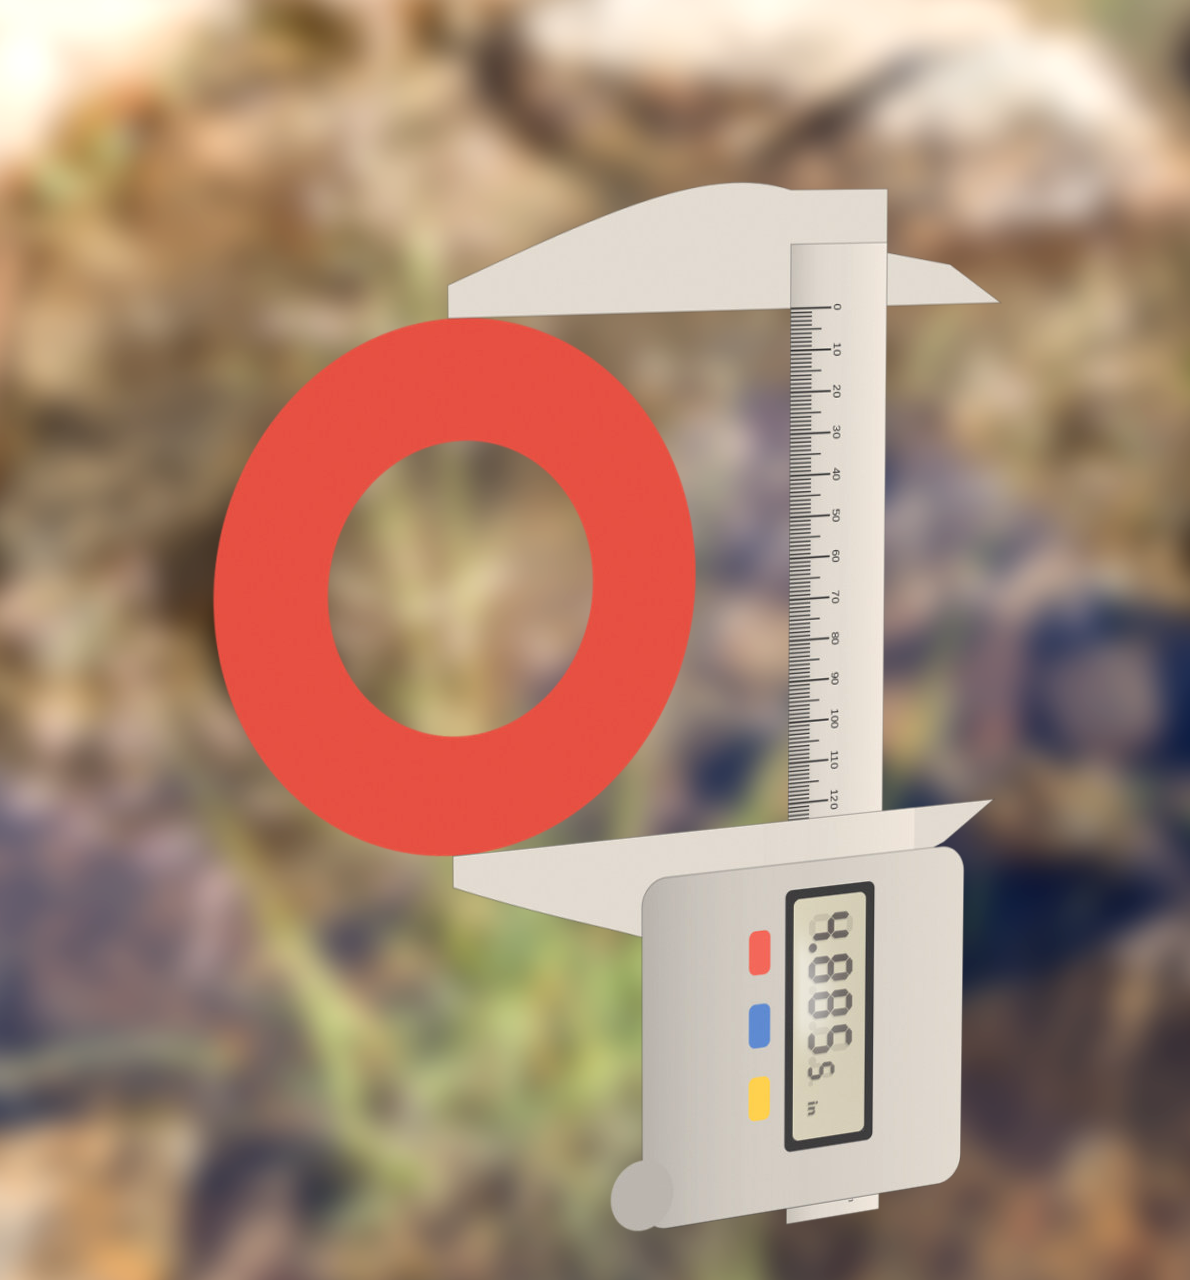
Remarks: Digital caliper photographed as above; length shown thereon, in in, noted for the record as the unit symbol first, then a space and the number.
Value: in 4.8855
